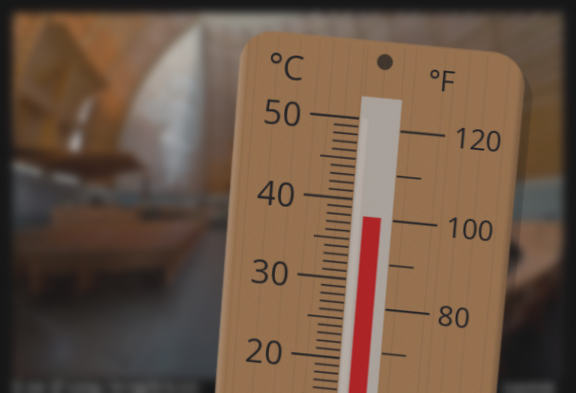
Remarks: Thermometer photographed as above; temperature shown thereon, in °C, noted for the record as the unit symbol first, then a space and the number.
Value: °C 38
